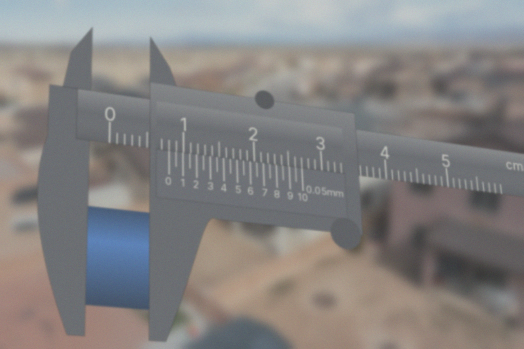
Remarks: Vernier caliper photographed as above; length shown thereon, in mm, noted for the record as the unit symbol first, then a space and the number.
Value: mm 8.0
